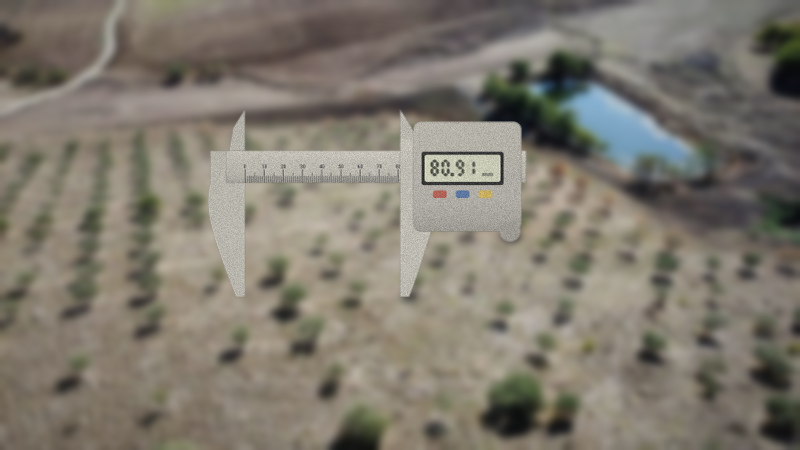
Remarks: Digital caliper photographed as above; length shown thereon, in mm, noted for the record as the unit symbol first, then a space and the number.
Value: mm 80.91
